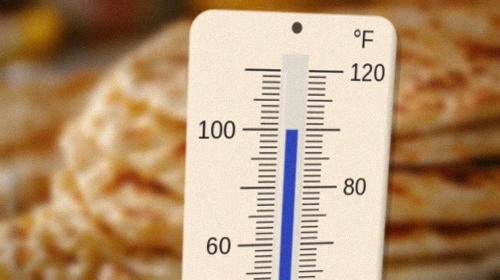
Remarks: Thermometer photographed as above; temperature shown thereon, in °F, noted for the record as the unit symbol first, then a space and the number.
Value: °F 100
